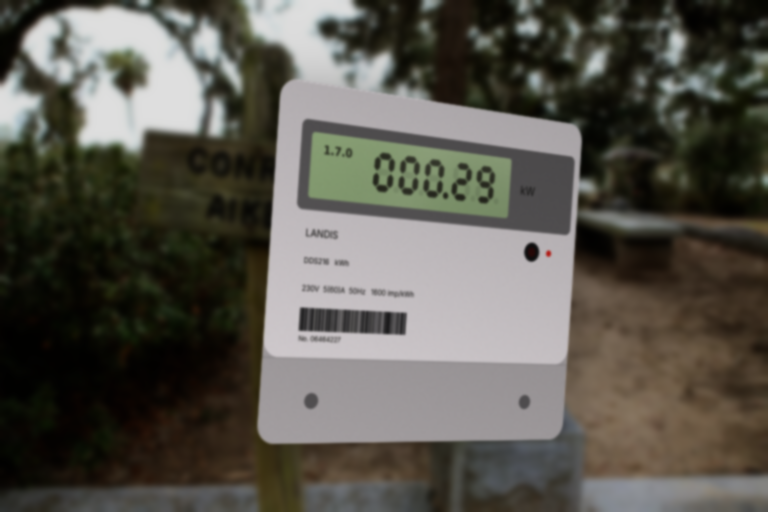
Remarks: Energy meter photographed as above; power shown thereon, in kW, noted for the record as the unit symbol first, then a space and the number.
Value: kW 0.29
